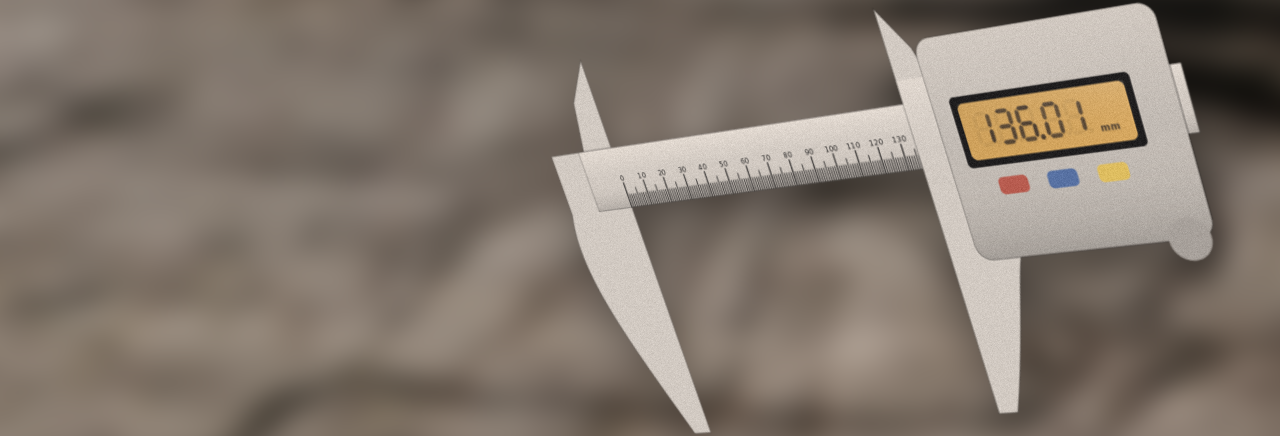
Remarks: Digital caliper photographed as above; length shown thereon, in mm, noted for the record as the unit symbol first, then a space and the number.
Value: mm 136.01
